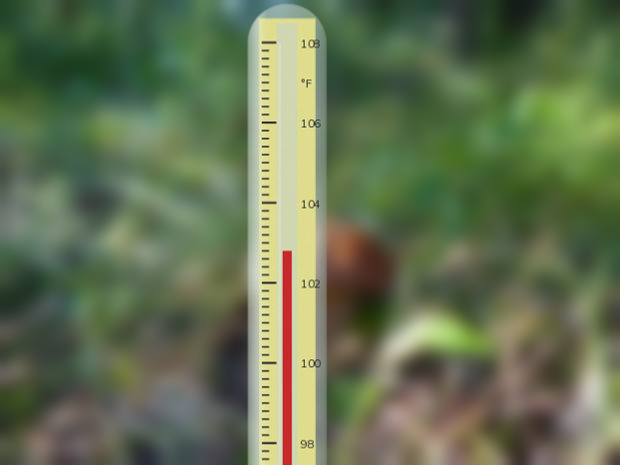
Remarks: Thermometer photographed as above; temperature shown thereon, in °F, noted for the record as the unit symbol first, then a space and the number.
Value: °F 102.8
